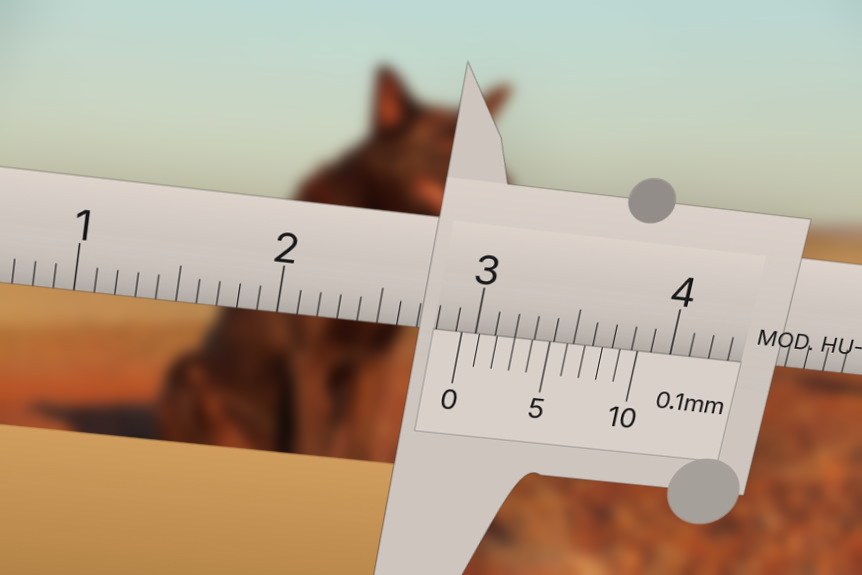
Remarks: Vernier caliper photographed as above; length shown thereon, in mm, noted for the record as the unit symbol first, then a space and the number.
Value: mm 29.3
